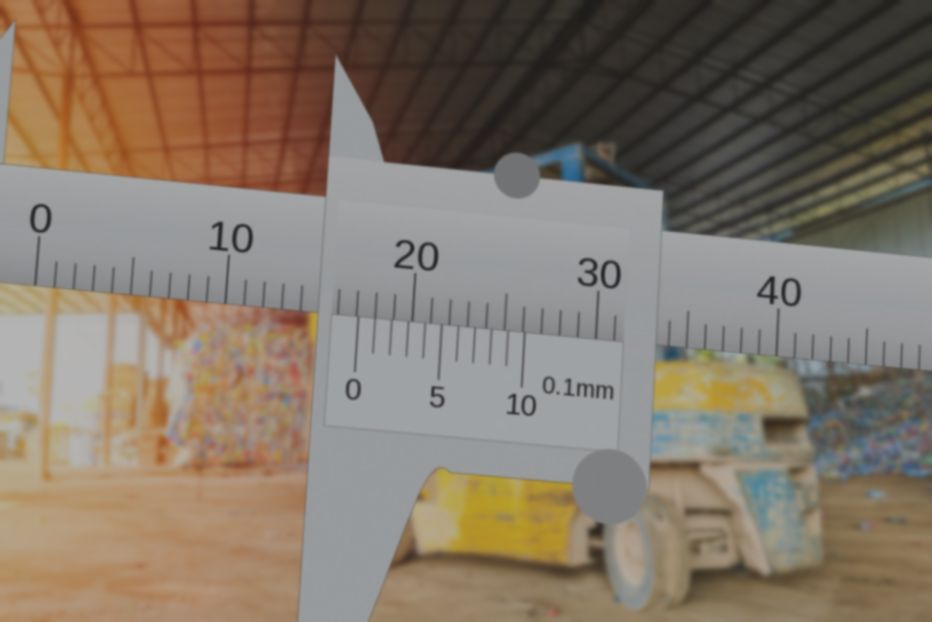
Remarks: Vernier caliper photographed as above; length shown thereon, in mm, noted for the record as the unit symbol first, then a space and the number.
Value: mm 17.1
